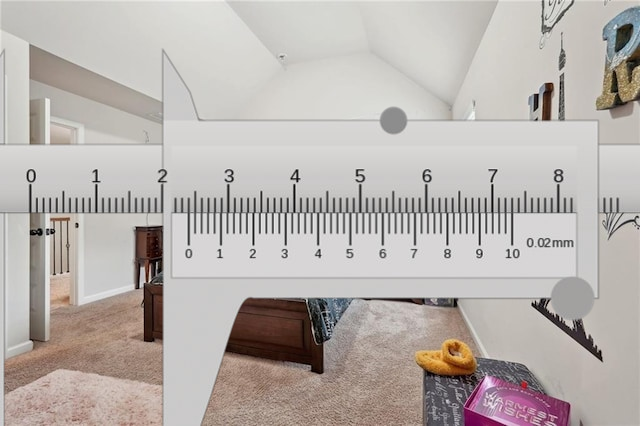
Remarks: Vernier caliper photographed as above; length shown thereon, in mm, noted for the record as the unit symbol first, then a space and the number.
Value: mm 24.0
